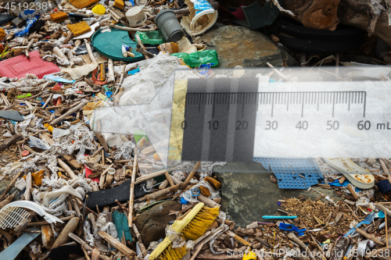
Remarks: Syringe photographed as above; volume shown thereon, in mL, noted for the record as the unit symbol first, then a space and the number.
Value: mL 0
